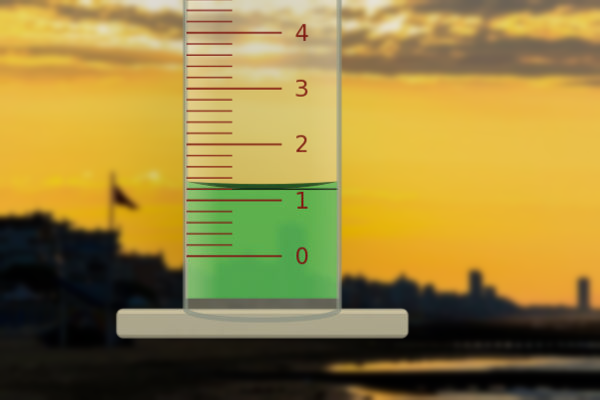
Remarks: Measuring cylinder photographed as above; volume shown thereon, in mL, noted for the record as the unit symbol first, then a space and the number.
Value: mL 1.2
